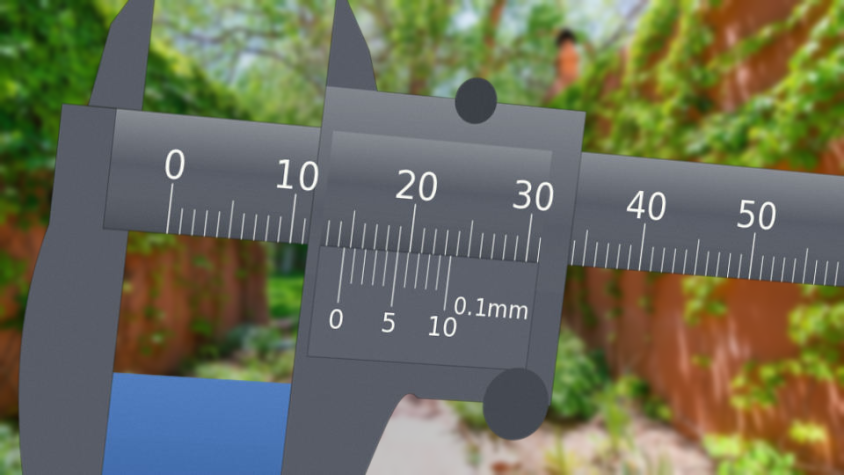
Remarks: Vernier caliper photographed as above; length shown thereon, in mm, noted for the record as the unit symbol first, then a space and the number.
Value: mm 14.5
